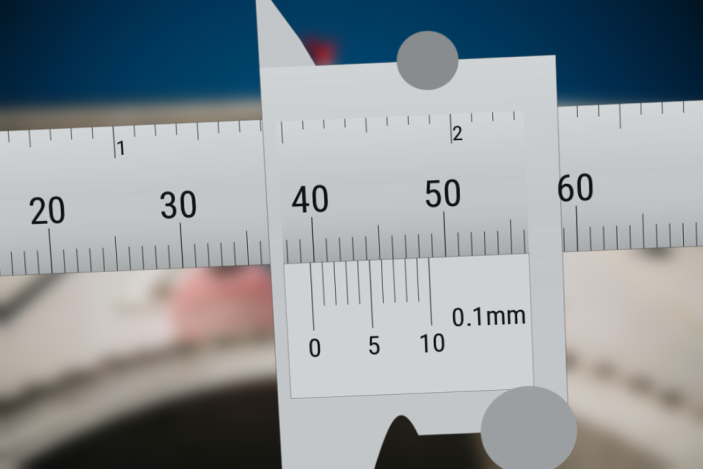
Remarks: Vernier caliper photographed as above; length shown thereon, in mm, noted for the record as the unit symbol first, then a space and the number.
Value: mm 39.7
